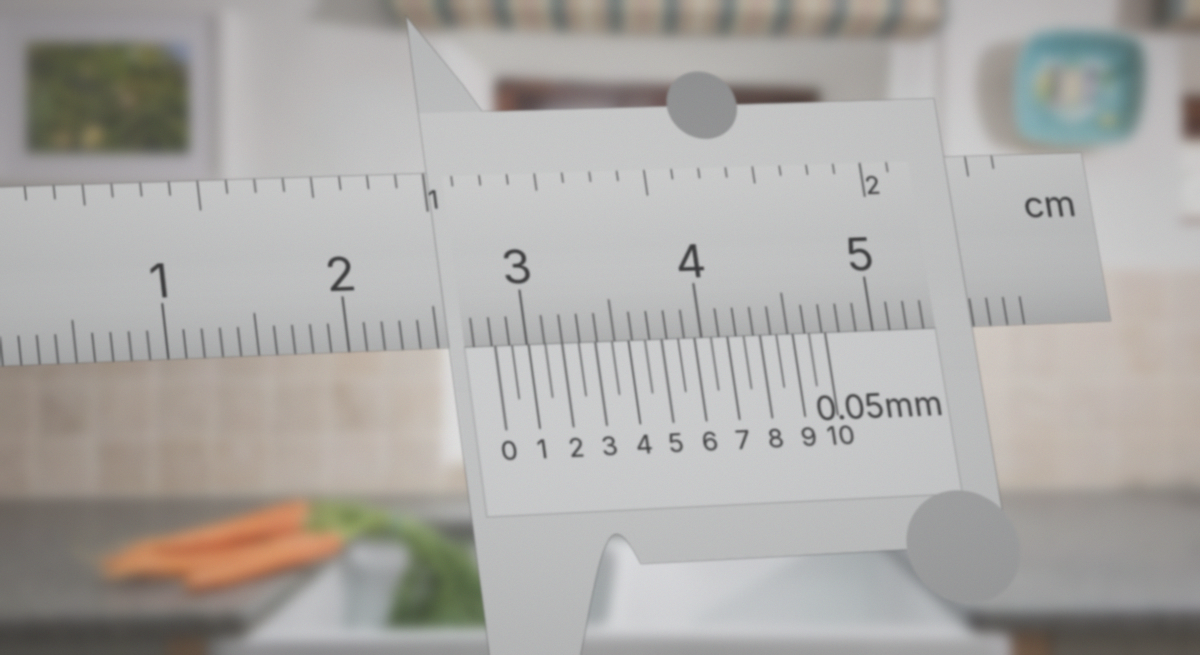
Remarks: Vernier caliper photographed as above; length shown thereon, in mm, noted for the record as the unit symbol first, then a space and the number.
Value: mm 28.2
